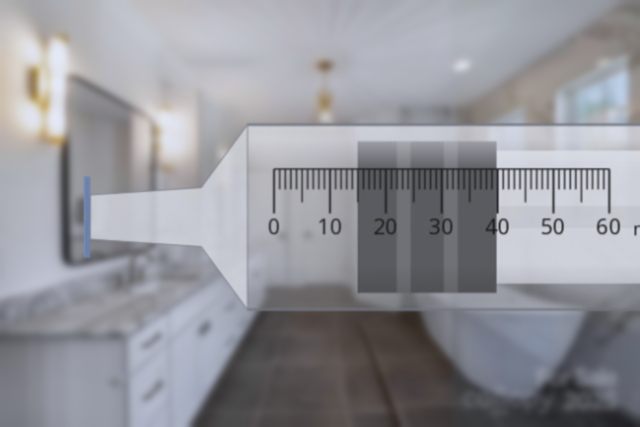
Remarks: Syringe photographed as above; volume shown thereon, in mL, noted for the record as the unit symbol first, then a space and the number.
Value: mL 15
